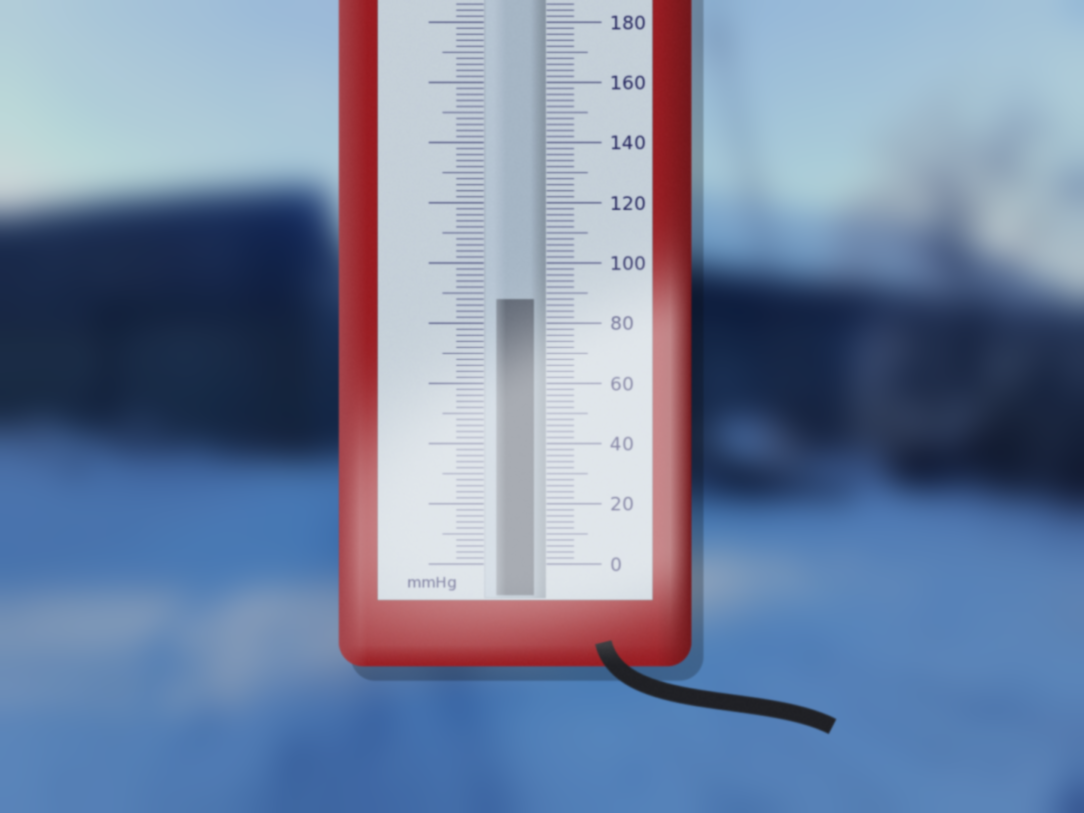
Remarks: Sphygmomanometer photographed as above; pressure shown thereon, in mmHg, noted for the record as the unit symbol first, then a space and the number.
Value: mmHg 88
